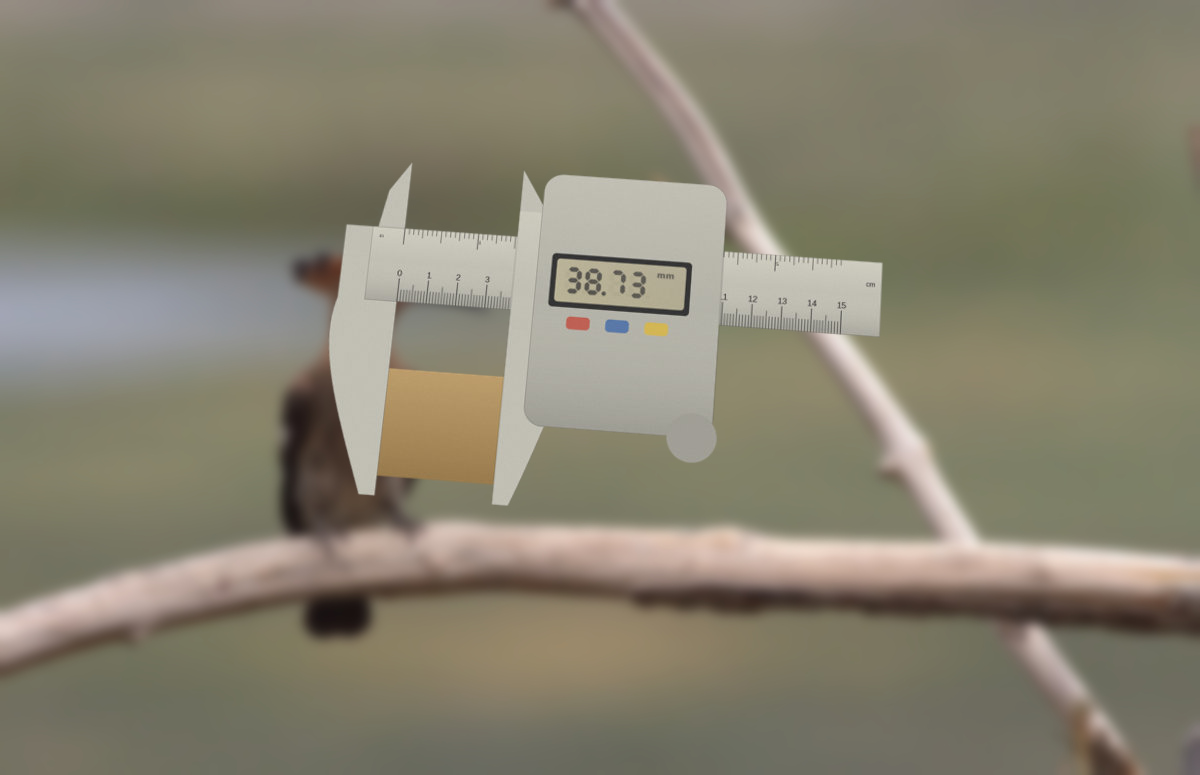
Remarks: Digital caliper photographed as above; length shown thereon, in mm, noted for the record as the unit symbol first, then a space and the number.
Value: mm 38.73
